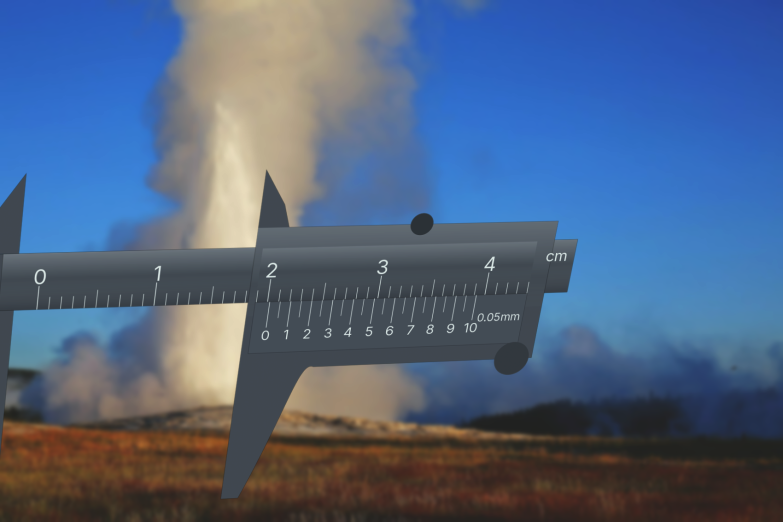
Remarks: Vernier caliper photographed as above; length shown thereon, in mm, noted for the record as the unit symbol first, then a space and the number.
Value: mm 20.2
